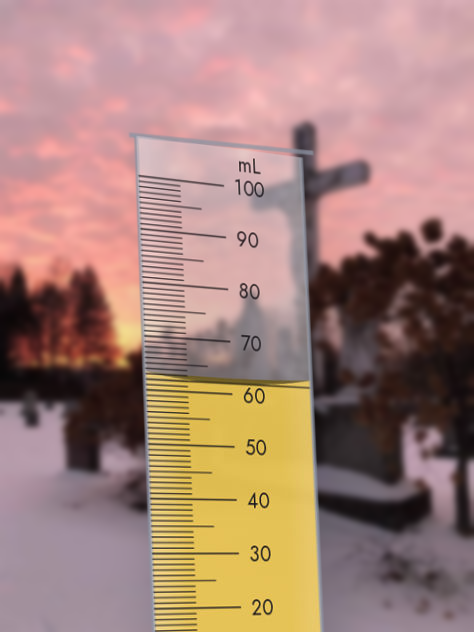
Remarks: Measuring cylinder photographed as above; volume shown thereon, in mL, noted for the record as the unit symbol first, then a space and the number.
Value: mL 62
